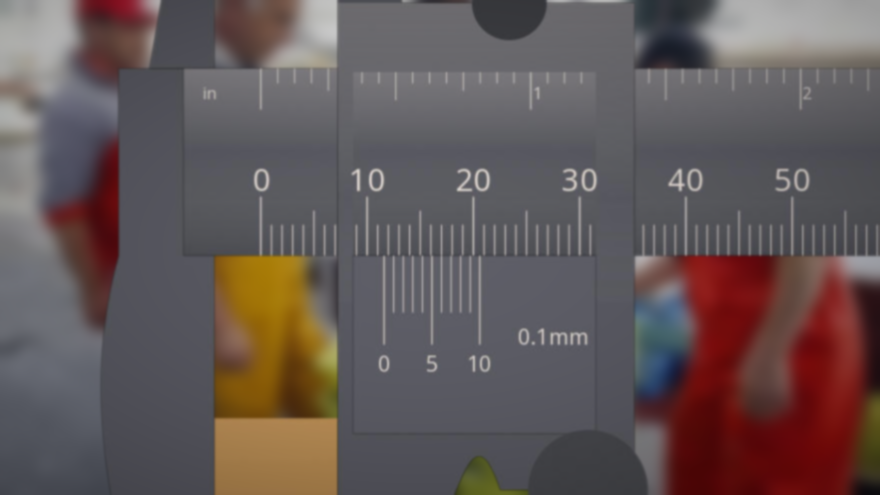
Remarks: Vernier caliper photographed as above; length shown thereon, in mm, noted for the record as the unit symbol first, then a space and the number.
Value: mm 11.6
